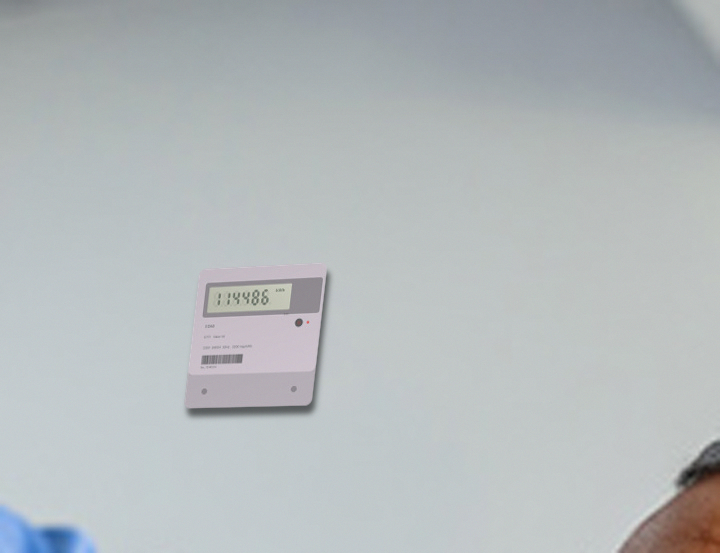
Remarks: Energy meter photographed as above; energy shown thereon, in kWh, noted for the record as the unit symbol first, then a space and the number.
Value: kWh 114486
